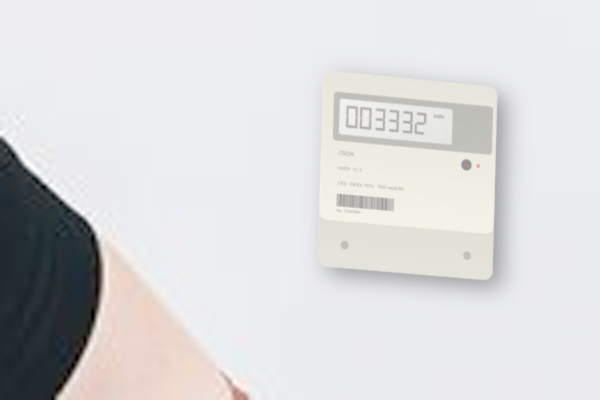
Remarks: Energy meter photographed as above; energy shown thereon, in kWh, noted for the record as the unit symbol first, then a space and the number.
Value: kWh 3332
